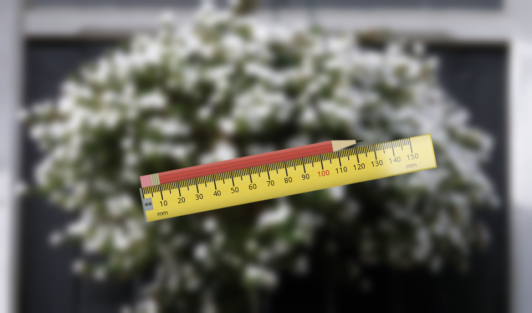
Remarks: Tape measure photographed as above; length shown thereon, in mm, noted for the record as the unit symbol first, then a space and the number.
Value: mm 125
